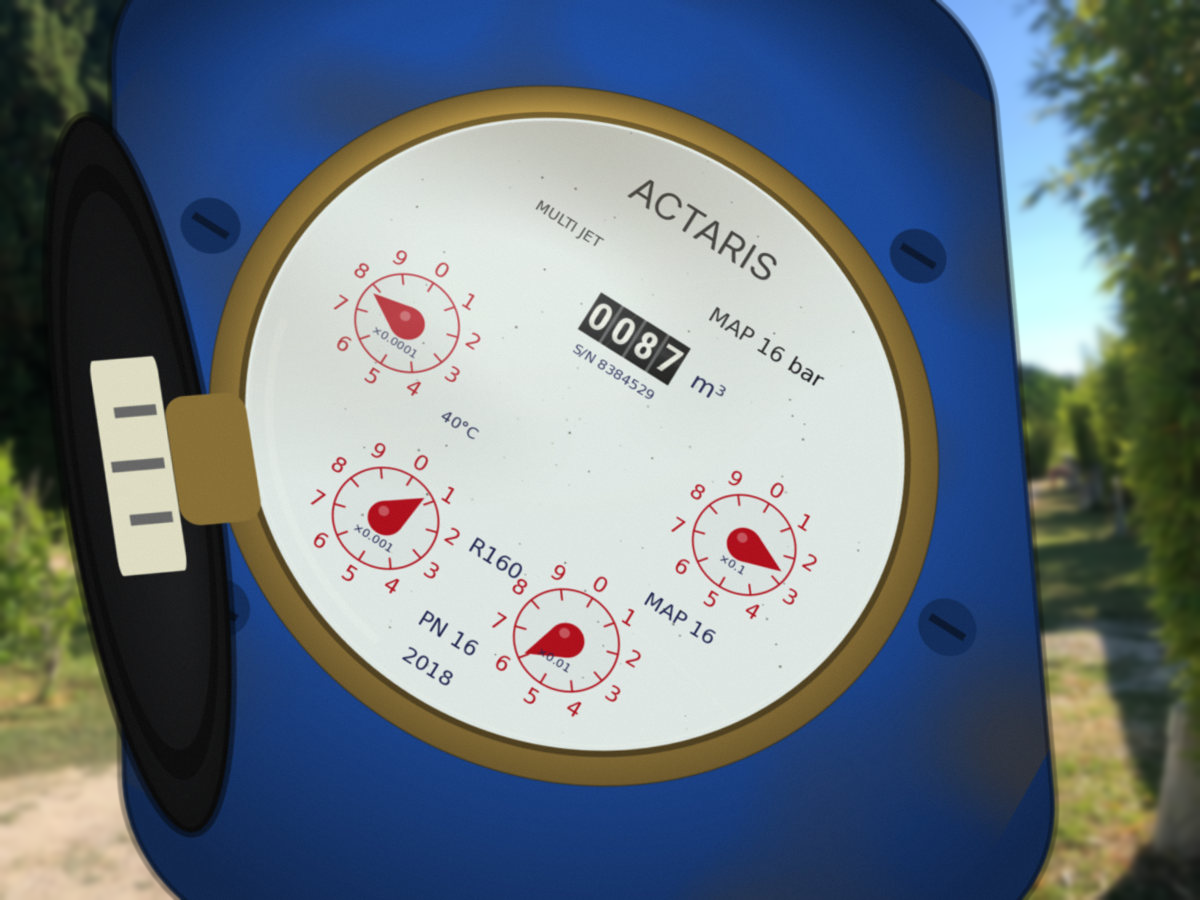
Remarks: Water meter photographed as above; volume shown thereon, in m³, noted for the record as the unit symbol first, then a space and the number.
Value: m³ 87.2607
